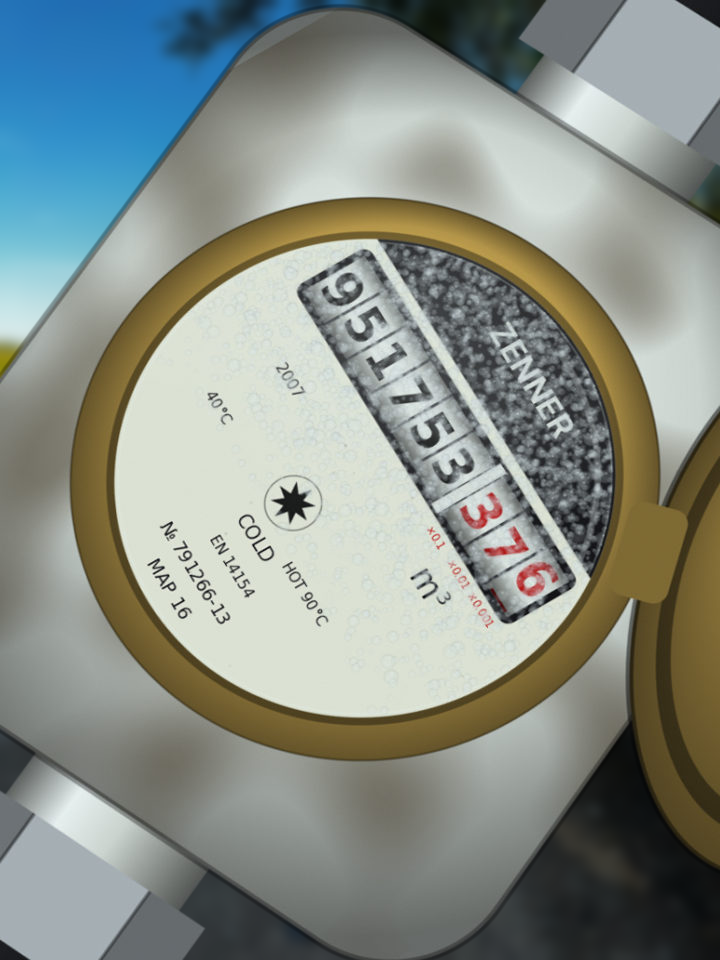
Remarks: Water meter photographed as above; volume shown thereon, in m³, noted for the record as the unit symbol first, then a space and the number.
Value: m³ 951753.376
